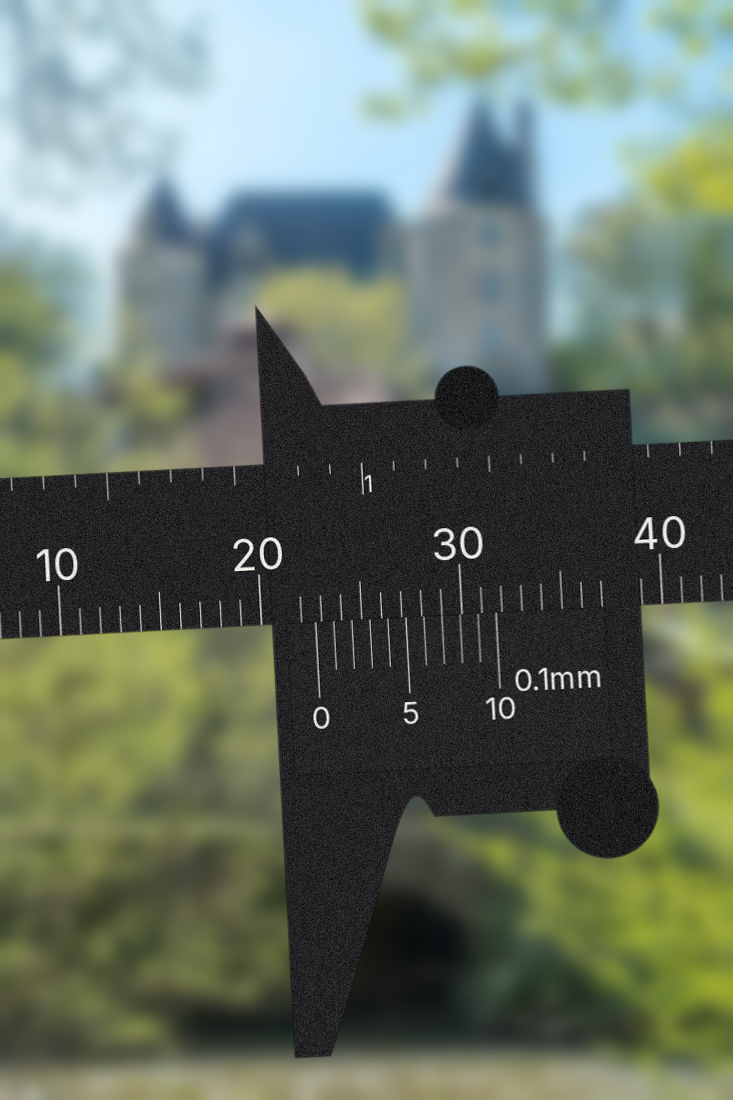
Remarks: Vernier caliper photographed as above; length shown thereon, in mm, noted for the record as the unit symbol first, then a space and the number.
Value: mm 22.7
